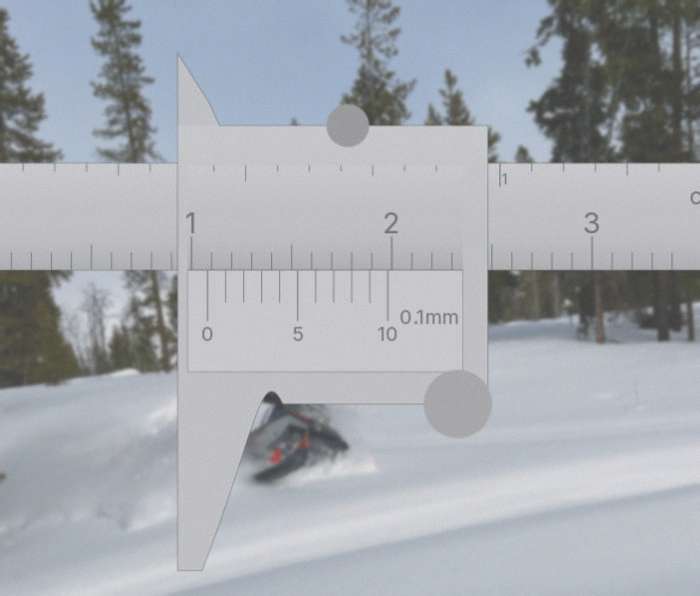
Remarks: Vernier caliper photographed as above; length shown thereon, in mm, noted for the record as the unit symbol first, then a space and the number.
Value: mm 10.8
